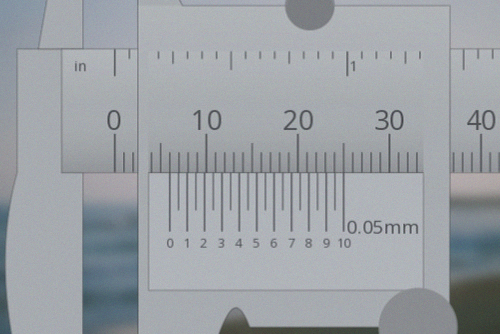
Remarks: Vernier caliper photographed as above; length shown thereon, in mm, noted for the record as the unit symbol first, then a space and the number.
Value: mm 6.0
